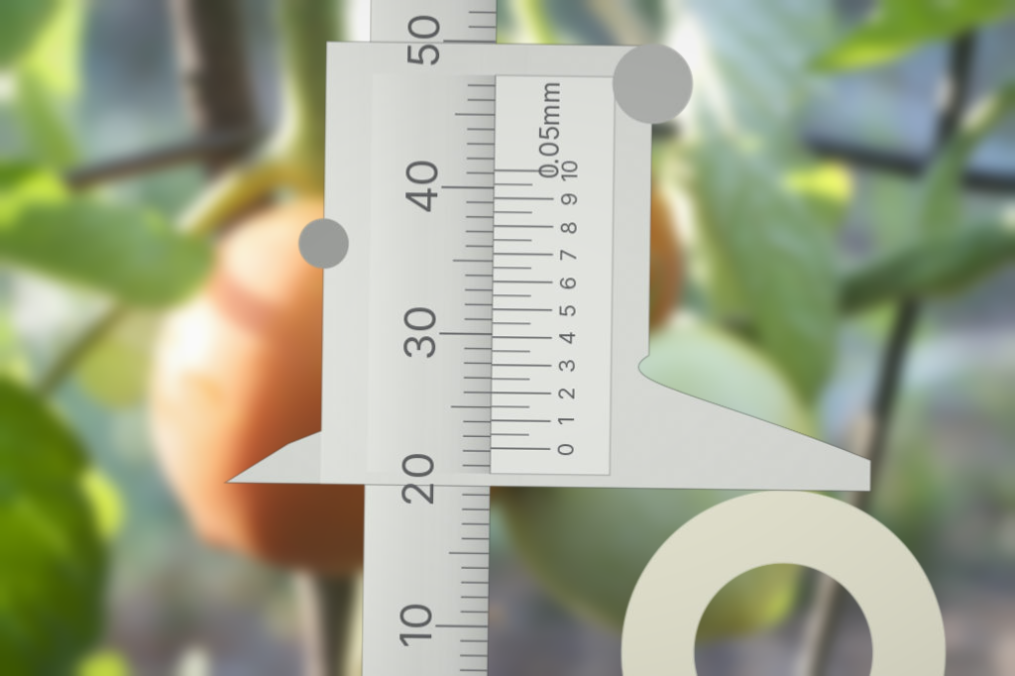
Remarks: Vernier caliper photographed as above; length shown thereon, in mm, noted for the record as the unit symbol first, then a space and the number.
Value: mm 22.2
